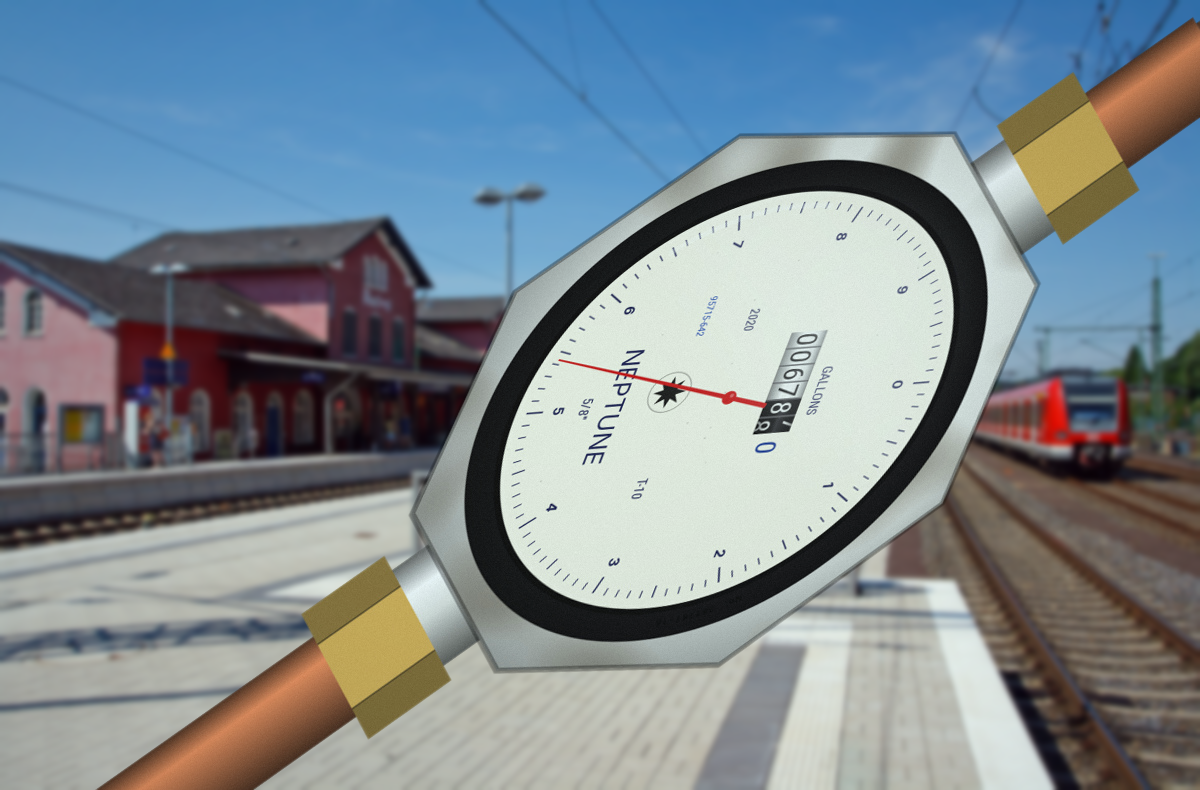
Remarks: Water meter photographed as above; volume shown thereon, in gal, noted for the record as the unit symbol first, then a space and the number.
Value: gal 67875.4
